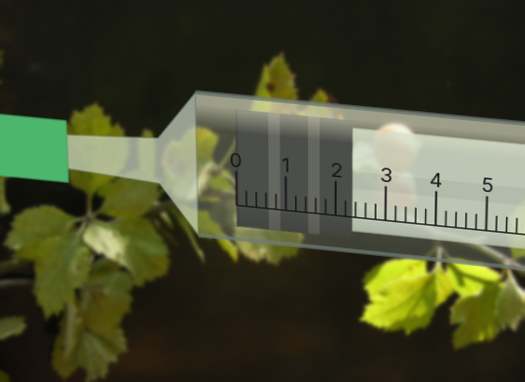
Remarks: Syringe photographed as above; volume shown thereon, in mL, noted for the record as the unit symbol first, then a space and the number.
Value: mL 0
